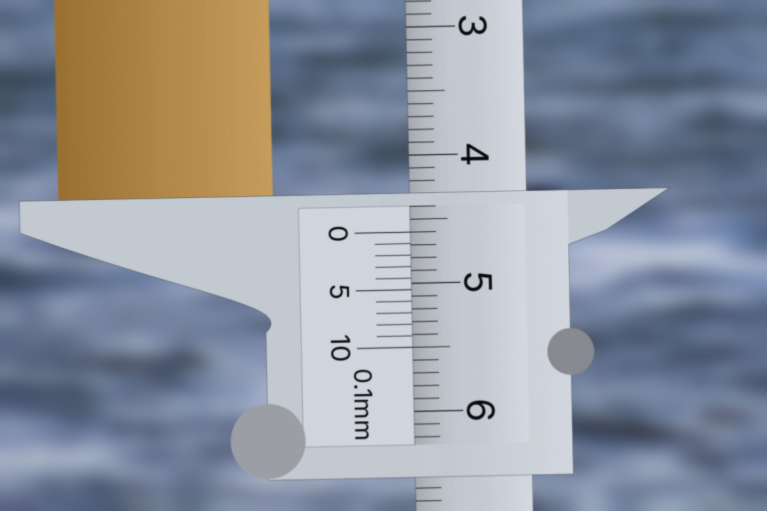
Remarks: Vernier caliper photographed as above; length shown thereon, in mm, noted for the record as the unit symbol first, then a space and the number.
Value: mm 46.0
